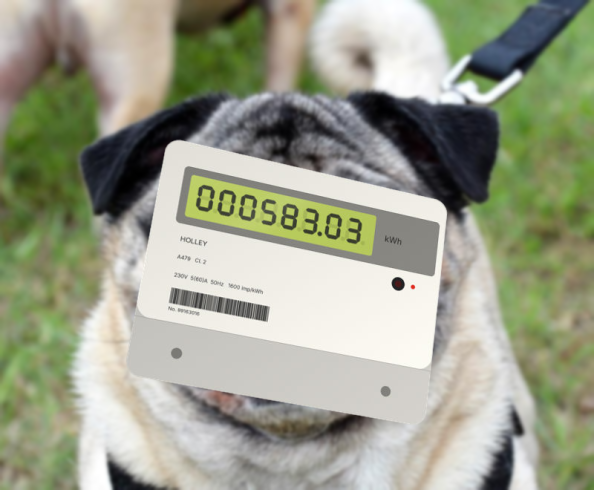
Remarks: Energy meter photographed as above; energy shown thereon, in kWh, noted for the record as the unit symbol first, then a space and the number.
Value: kWh 583.03
